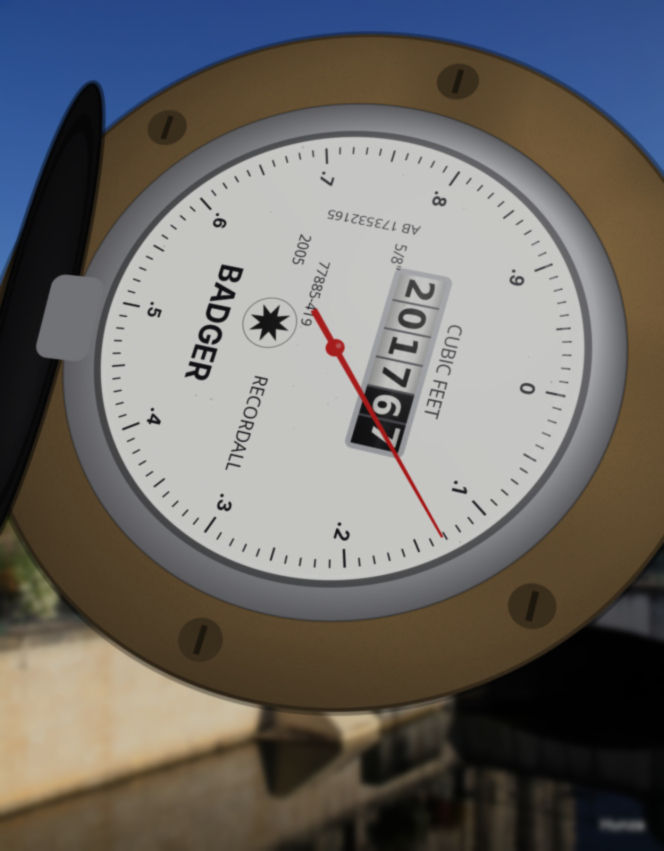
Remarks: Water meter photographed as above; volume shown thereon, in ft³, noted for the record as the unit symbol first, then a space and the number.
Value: ft³ 201767.13
